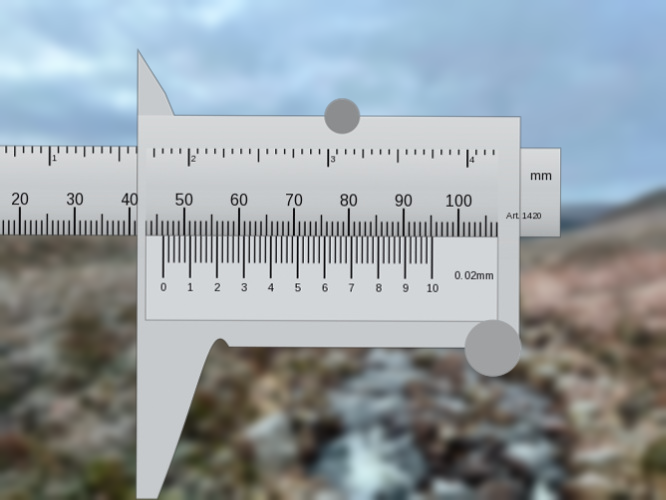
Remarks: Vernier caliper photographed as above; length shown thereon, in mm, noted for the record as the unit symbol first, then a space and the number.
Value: mm 46.2
